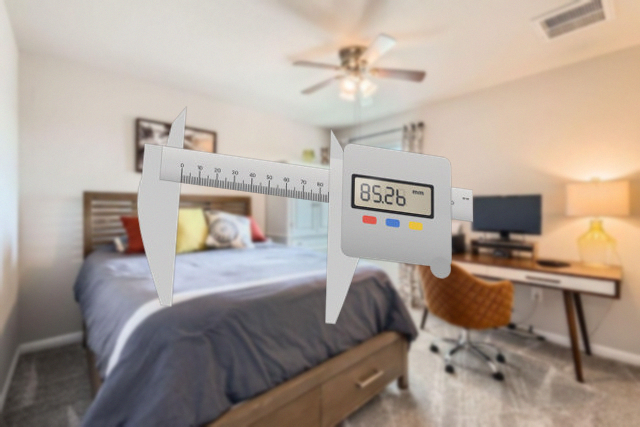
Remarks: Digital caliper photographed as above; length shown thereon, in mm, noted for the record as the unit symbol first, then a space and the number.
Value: mm 85.26
